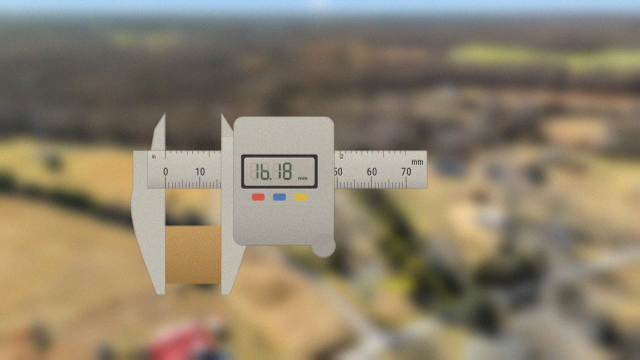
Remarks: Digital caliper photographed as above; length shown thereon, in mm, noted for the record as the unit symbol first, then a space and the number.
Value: mm 16.18
